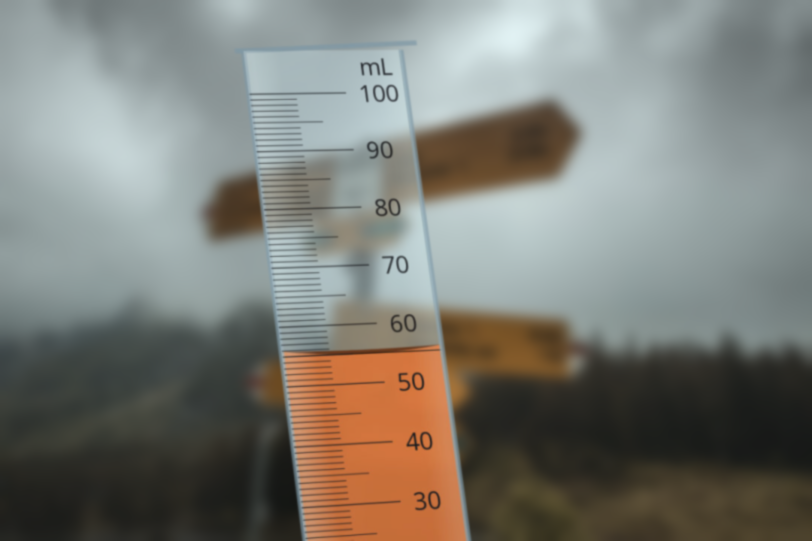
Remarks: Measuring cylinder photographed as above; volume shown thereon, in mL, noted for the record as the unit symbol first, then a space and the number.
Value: mL 55
